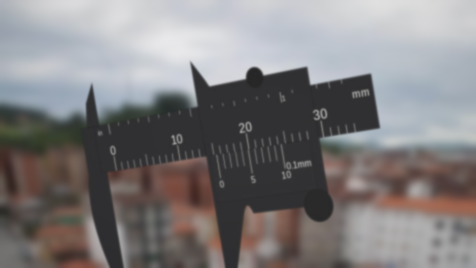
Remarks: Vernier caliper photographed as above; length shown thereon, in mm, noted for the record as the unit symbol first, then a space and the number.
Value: mm 15.4
